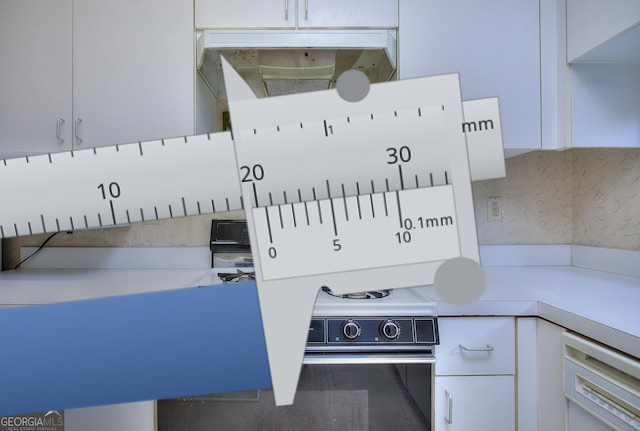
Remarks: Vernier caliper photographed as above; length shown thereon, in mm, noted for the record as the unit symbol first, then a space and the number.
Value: mm 20.6
